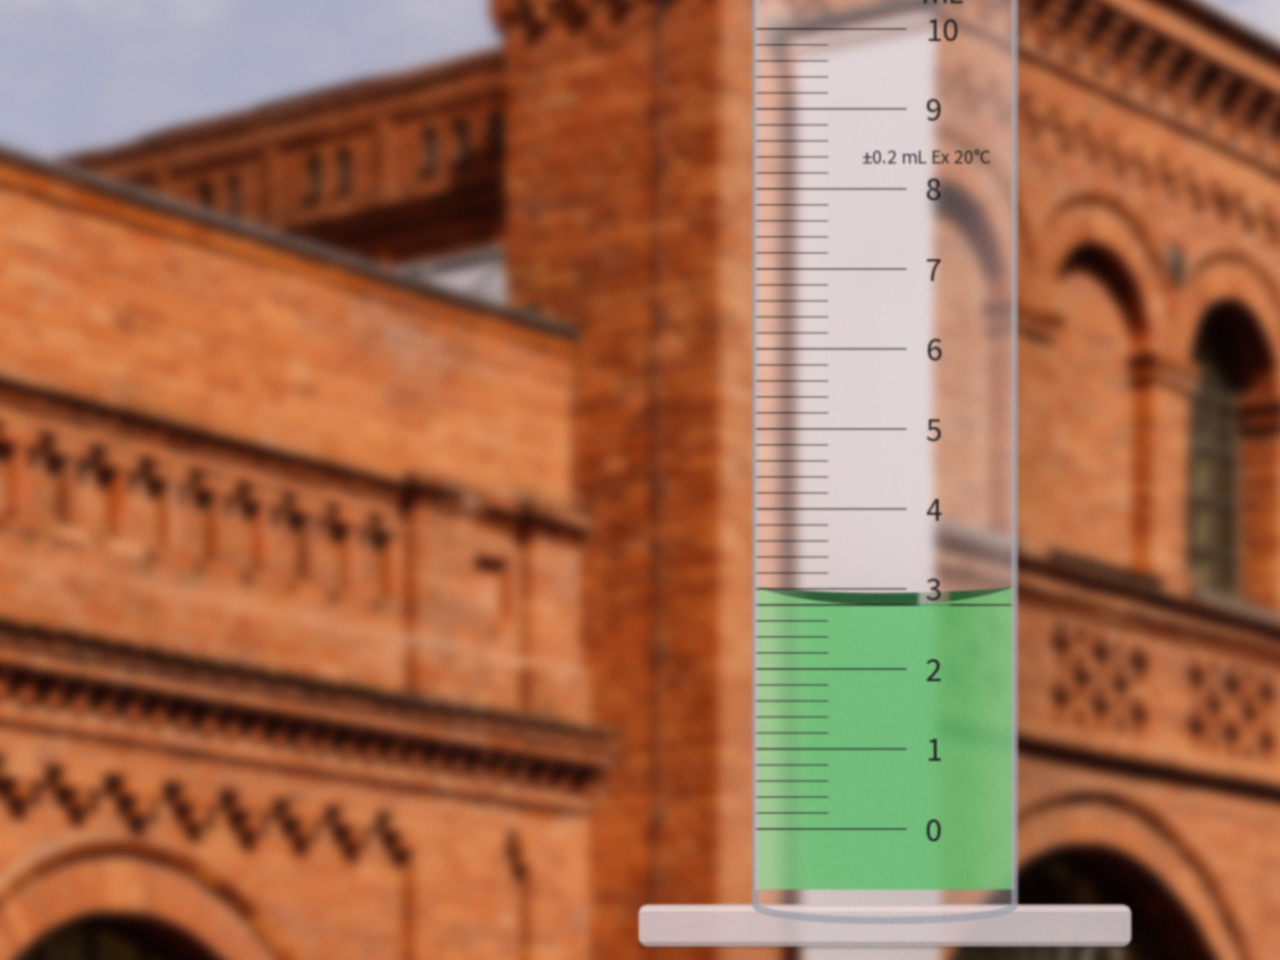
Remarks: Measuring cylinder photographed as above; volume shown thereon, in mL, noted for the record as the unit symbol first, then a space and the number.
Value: mL 2.8
